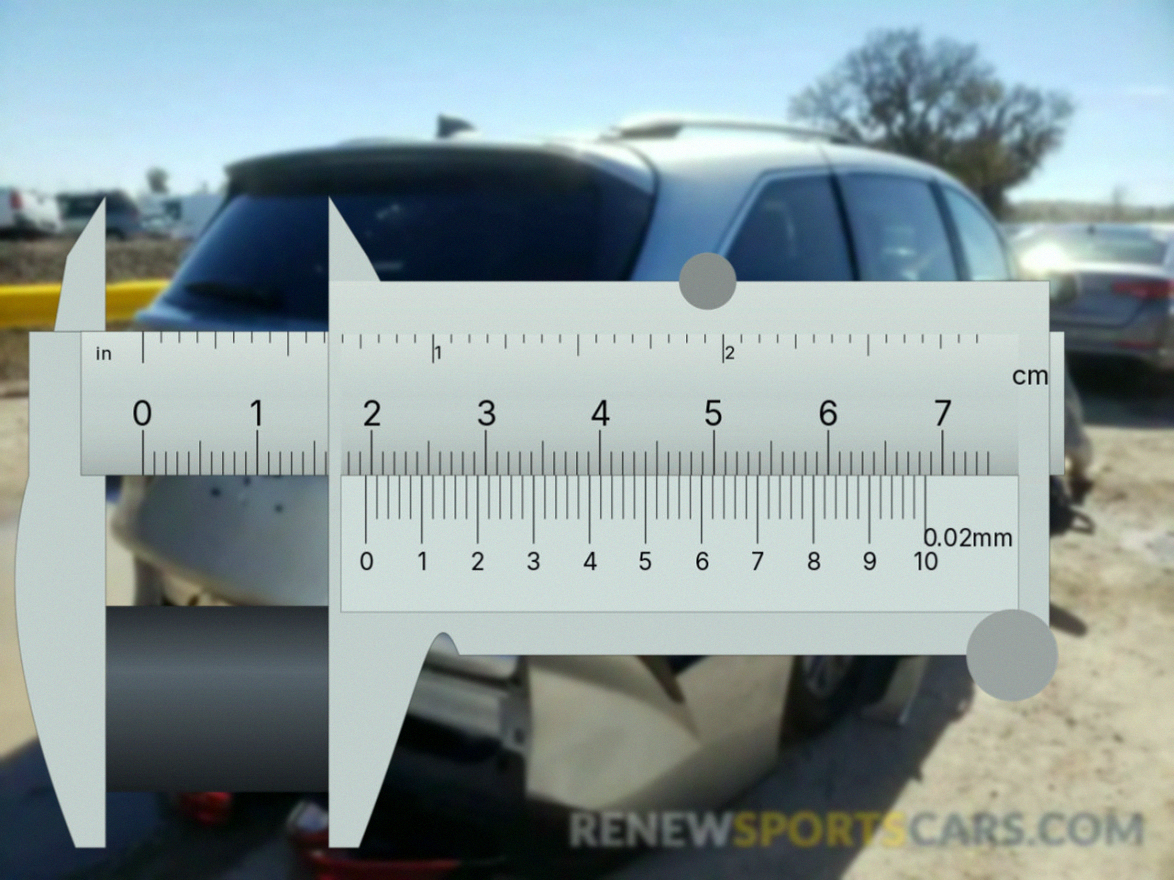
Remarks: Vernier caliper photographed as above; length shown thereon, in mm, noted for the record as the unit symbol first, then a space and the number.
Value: mm 19.5
